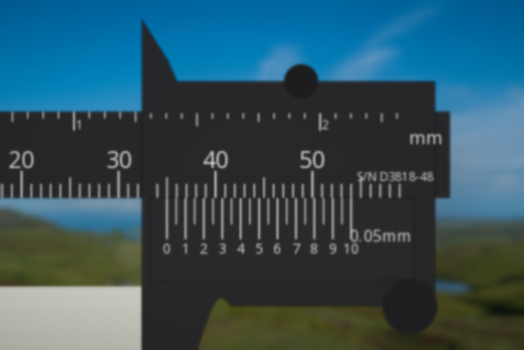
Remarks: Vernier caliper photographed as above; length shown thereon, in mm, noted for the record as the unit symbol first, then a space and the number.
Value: mm 35.0
